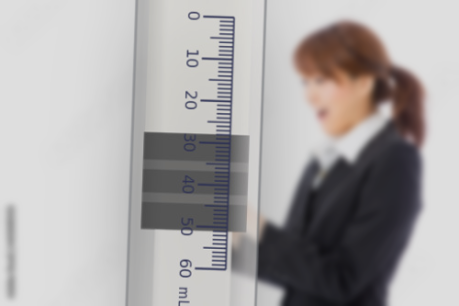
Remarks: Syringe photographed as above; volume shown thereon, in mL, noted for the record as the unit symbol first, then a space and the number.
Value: mL 28
